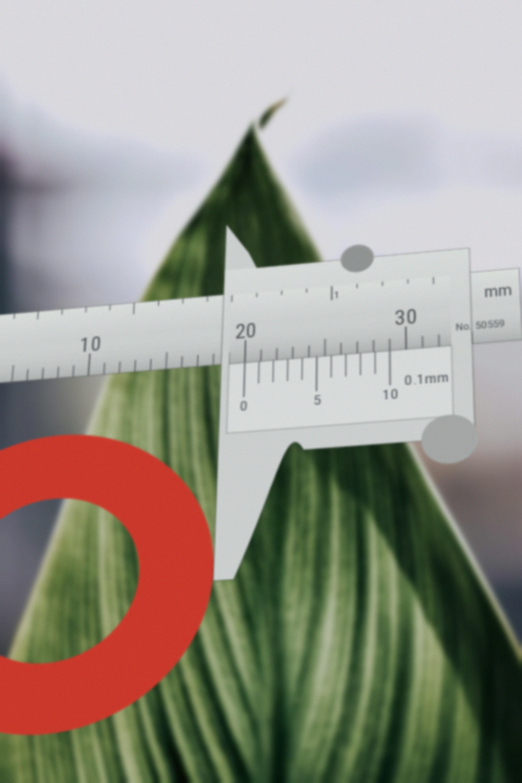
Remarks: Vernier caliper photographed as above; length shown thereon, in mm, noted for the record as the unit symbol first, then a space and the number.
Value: mm 20.0
